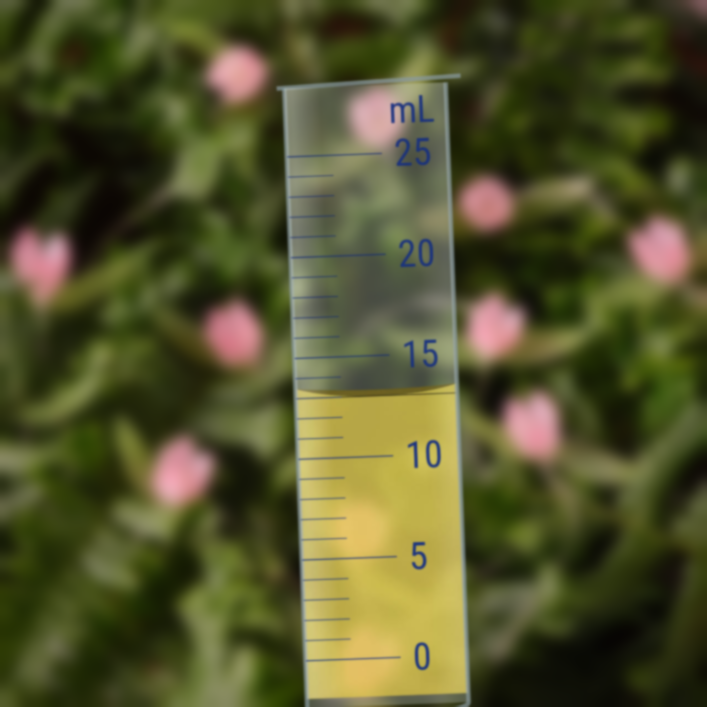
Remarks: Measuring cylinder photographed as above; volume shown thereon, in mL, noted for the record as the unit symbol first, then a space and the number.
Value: mL 13
